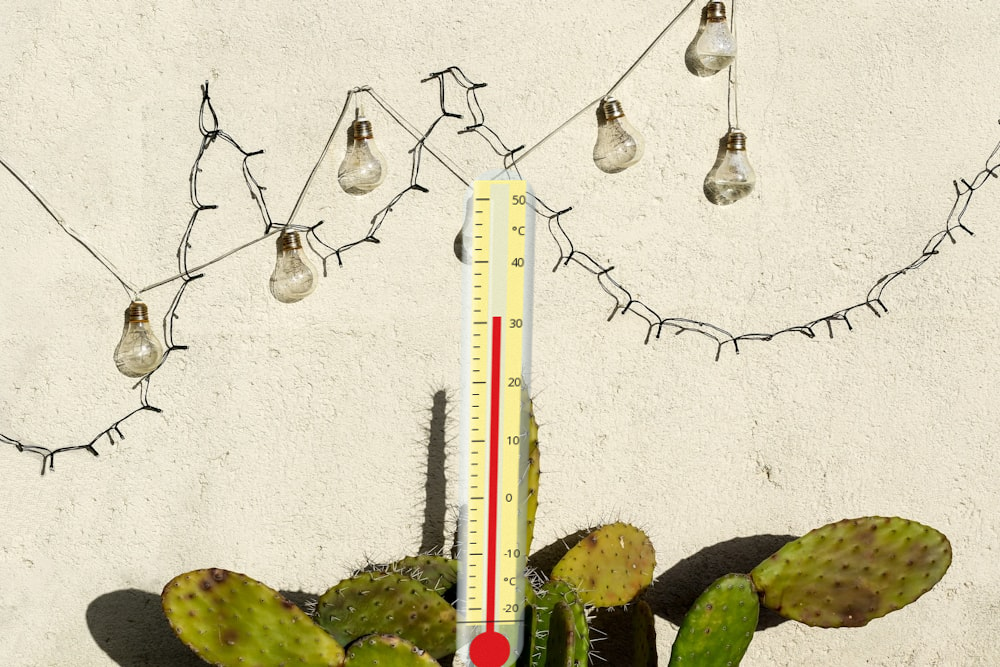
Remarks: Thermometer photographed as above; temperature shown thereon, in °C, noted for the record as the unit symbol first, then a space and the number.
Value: °C 31
